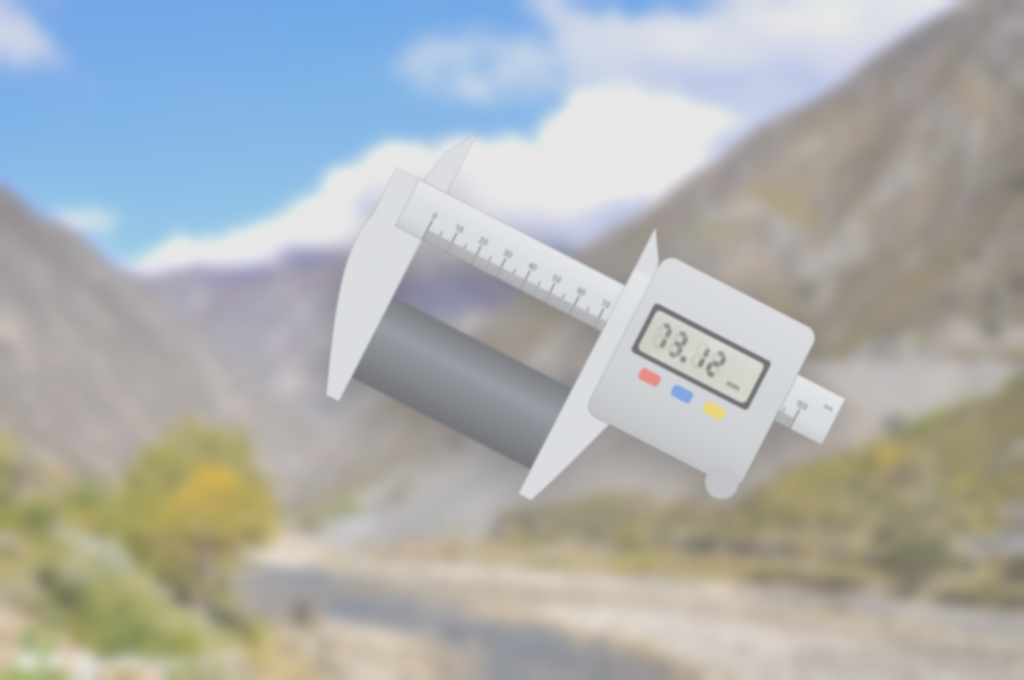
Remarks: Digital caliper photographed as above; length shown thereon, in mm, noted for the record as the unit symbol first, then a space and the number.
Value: mm 73.12
